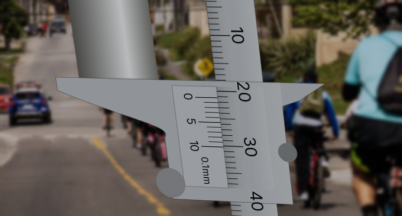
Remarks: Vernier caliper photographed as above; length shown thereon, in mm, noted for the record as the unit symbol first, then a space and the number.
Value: mm 21.2
